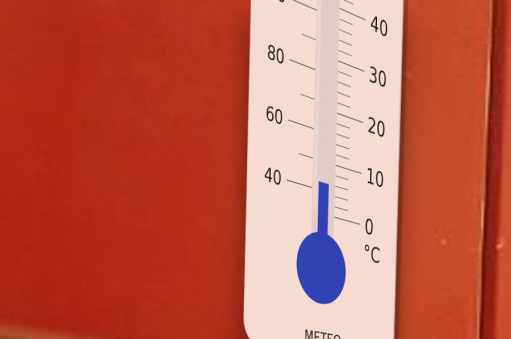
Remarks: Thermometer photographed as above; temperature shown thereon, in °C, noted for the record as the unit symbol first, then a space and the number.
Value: °C 6
